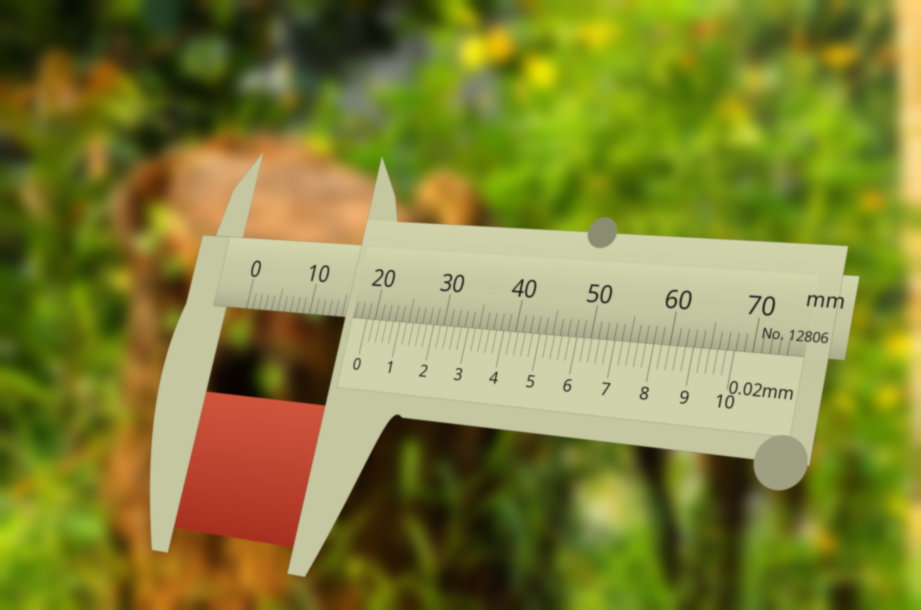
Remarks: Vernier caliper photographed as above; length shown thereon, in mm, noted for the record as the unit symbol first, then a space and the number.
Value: mm 18.8
